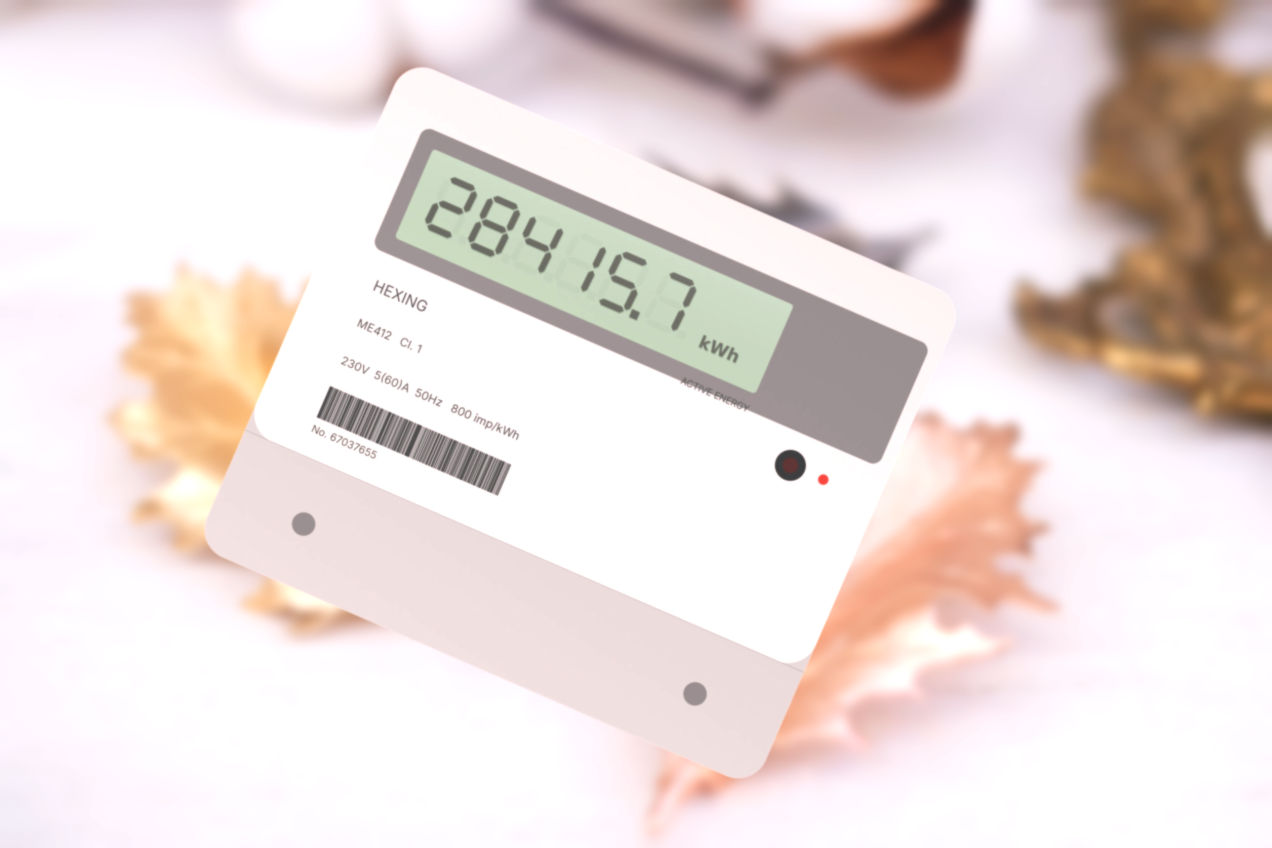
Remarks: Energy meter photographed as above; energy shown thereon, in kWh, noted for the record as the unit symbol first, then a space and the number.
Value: kWh 28415.7
